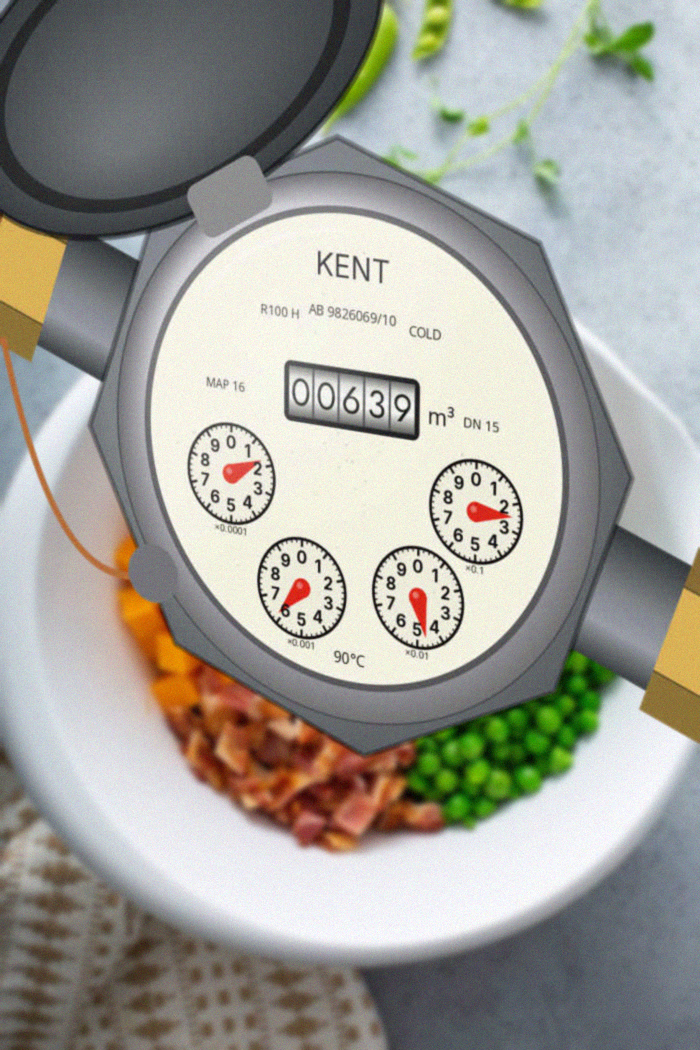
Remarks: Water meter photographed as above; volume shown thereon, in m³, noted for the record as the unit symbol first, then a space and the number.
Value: m³ 639.2461
